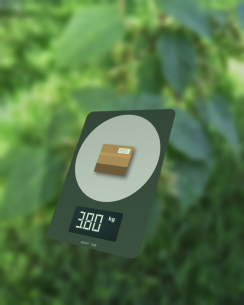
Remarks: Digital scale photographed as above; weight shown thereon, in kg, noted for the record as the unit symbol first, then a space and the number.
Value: kg 3.80
